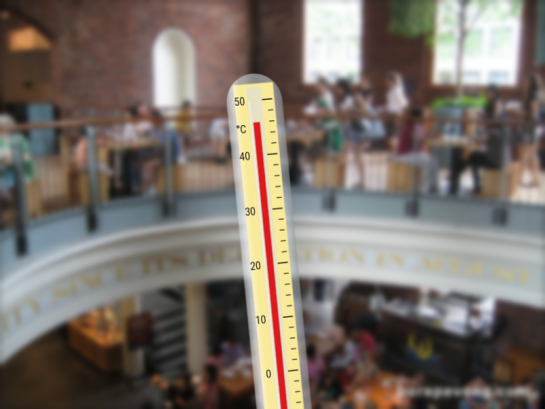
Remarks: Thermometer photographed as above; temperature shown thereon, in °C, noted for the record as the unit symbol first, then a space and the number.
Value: °C 46
